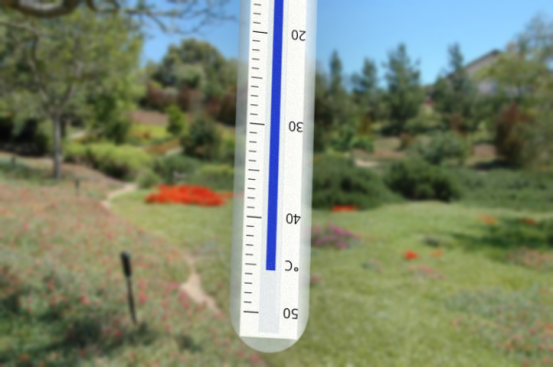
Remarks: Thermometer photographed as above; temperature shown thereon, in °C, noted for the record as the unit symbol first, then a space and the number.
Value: °C 45.5
